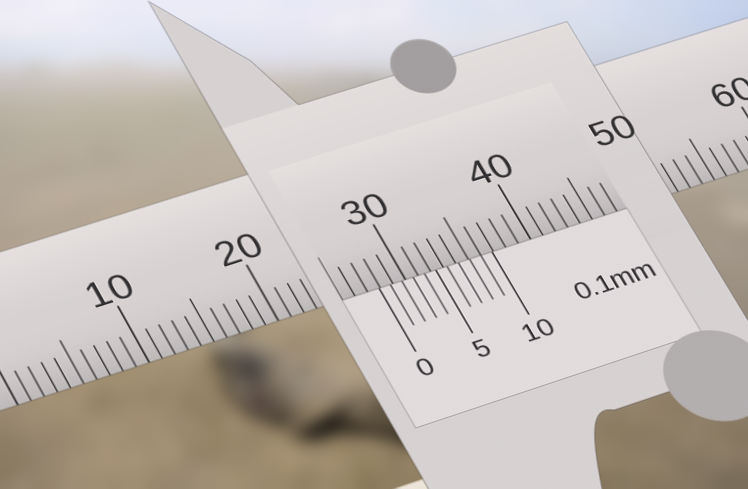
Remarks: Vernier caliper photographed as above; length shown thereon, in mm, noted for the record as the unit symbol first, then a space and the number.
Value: mm 27.9
